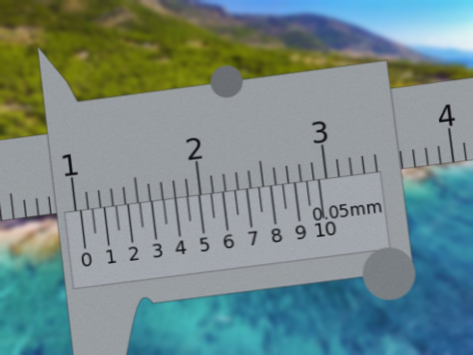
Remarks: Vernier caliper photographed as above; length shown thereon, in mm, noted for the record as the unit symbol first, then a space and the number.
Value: mm 10.4
